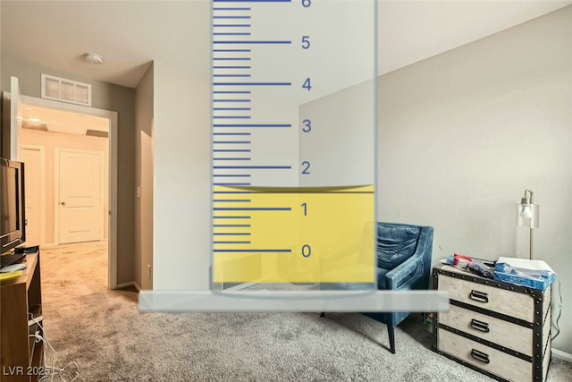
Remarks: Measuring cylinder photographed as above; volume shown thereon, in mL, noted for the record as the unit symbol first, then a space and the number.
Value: mL 1.4
